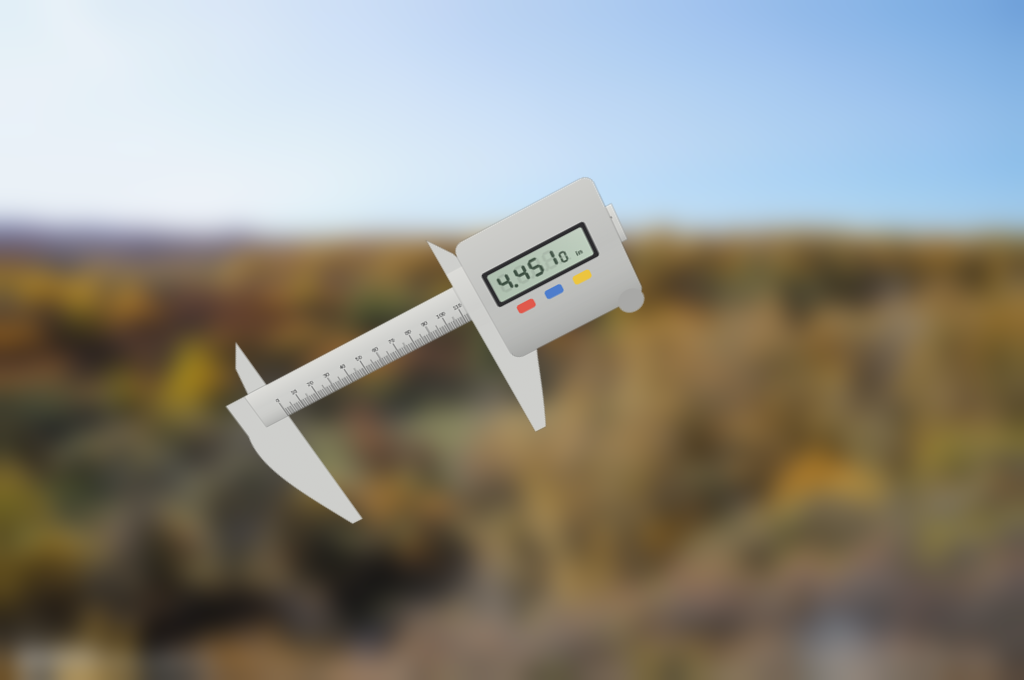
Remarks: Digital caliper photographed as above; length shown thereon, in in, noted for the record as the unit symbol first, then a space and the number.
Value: in 4.4510
